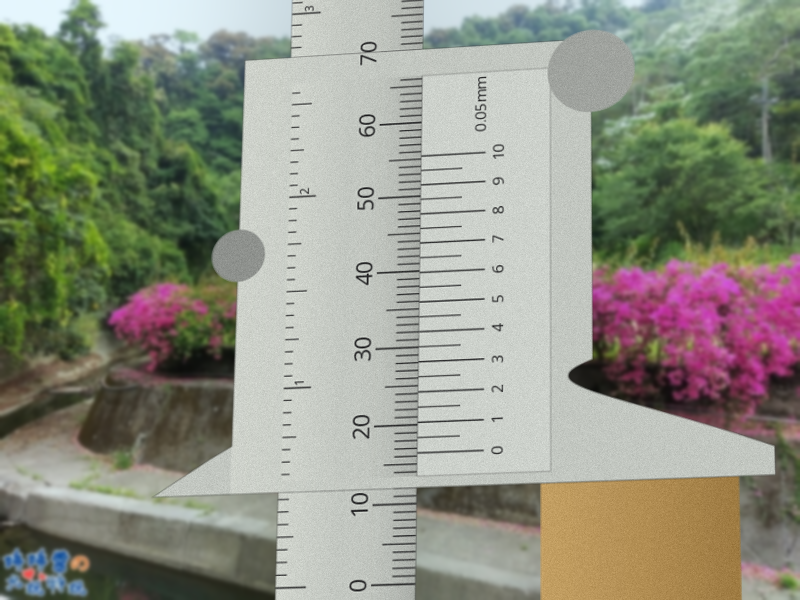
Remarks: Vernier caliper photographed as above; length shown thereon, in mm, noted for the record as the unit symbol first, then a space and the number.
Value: mm 16.4
